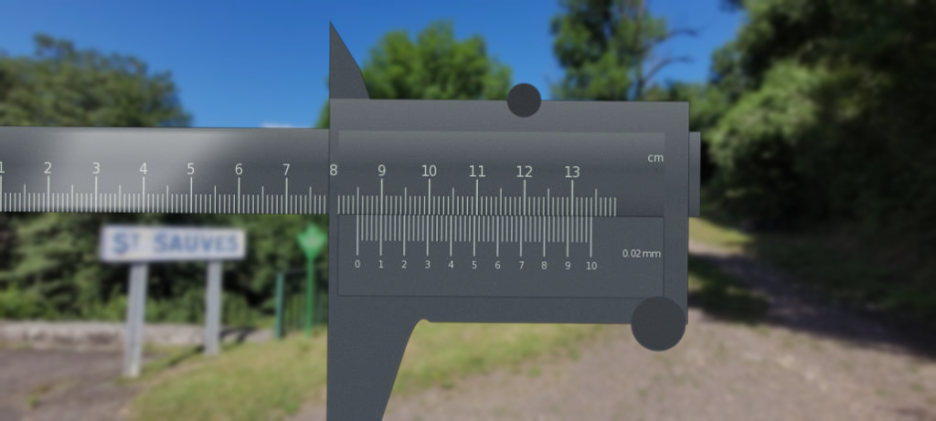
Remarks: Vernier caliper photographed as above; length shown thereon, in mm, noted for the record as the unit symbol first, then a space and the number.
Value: mm 85.0
